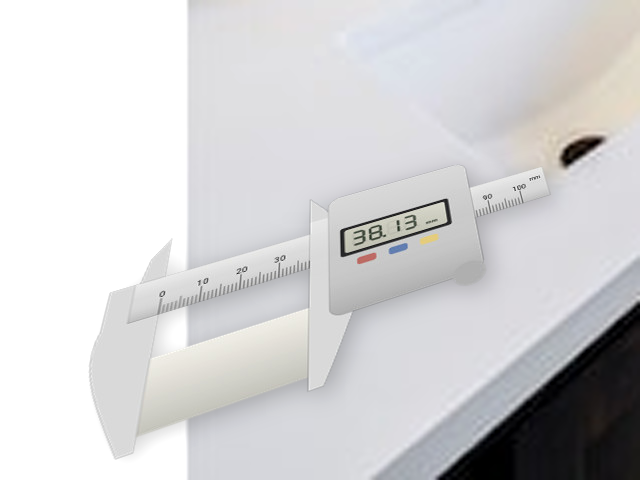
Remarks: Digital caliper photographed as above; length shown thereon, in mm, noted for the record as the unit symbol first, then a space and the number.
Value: mm 38.13
